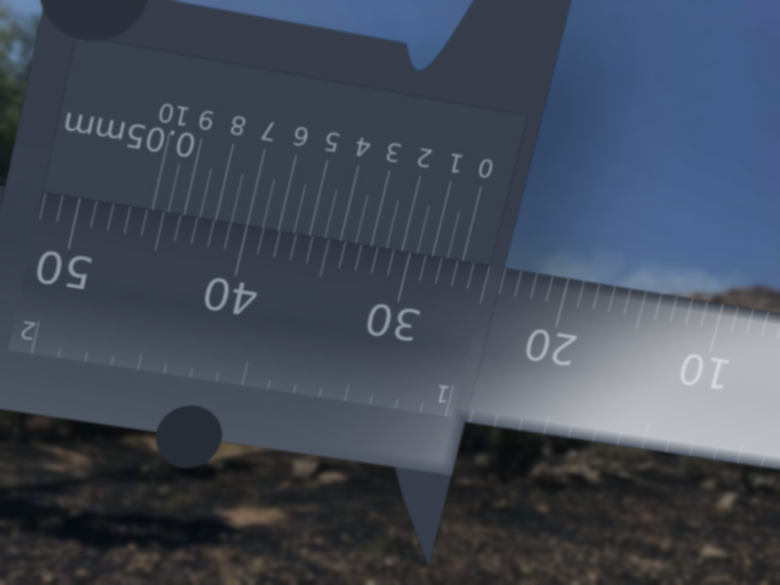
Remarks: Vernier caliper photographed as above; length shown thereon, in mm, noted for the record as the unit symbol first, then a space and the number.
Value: mm 26.7
